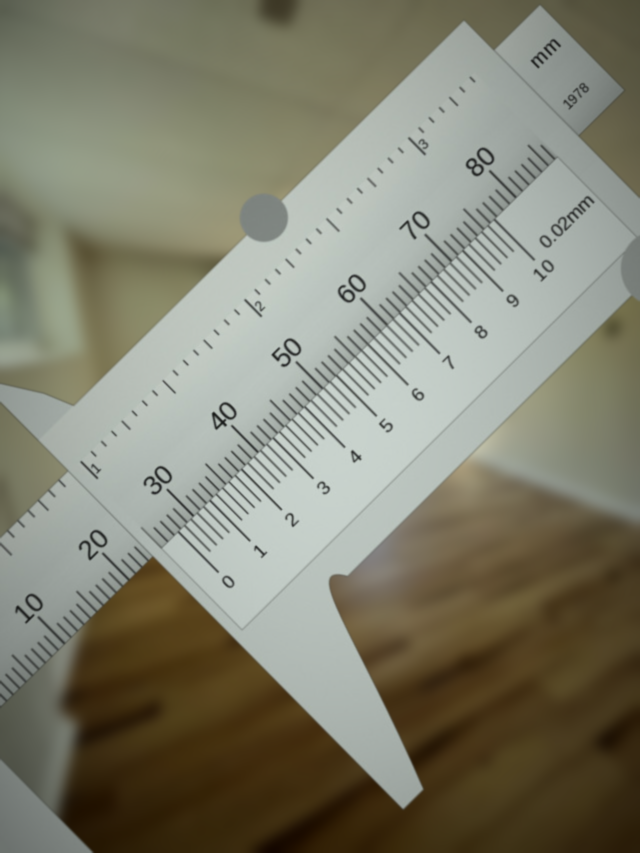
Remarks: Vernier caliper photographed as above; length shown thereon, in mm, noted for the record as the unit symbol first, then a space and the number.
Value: mm 27.6
